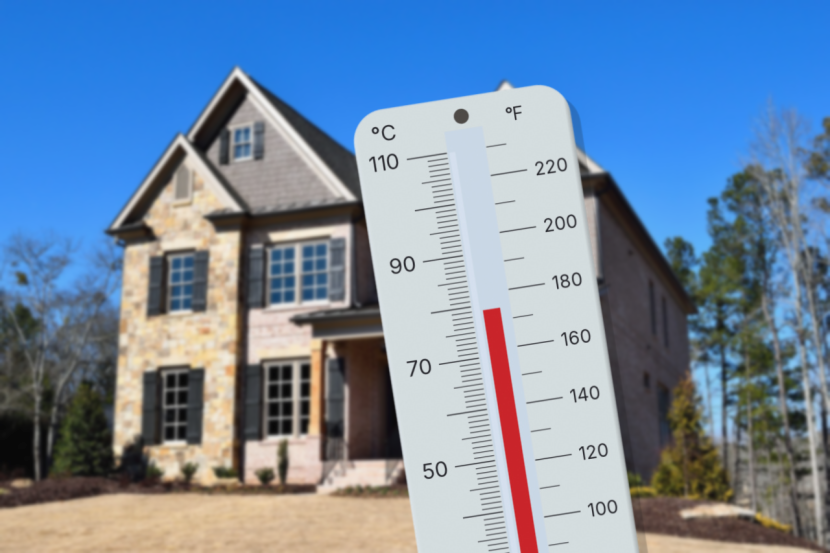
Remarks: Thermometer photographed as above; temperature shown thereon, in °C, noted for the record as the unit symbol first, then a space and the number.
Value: °C 79
